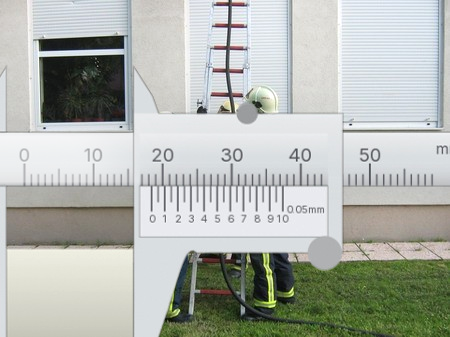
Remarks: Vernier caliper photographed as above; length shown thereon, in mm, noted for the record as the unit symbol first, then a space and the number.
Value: mm 18.4
